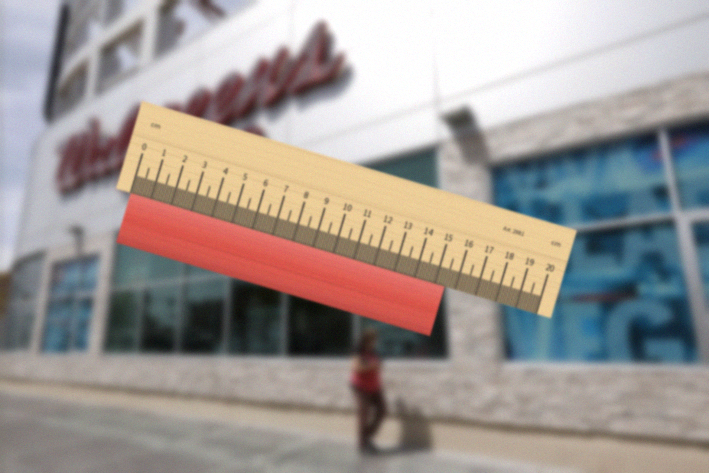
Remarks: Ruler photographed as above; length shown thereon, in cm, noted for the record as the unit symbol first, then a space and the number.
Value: cm 15.5
